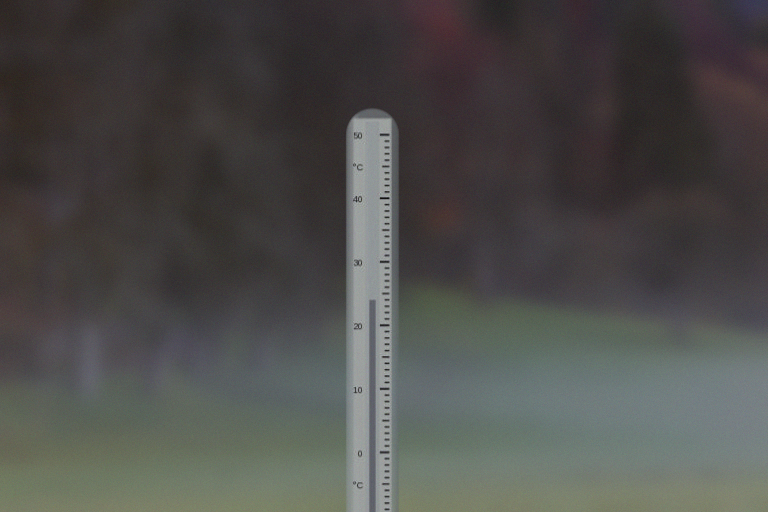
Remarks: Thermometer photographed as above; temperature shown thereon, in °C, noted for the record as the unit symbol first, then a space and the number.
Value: °C 24
